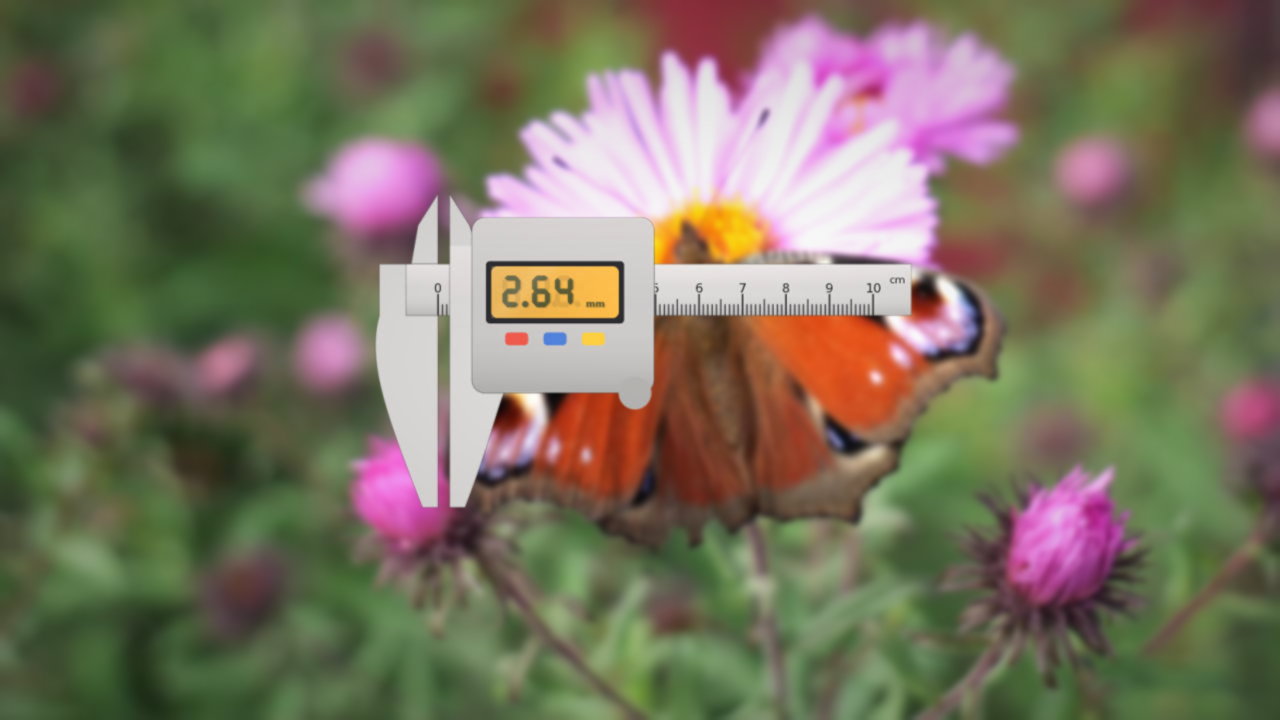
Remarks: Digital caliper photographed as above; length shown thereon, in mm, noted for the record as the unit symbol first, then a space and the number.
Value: mm 2.64
